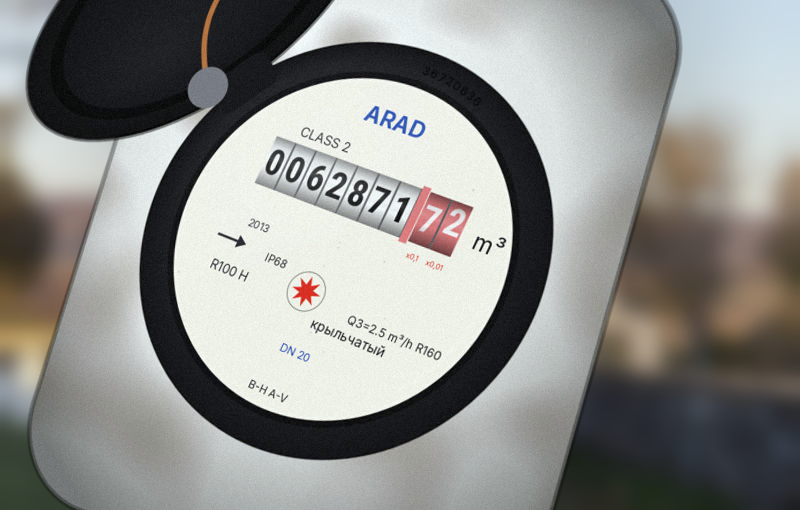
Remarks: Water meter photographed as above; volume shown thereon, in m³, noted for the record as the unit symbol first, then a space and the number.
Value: m³ 62871.72
